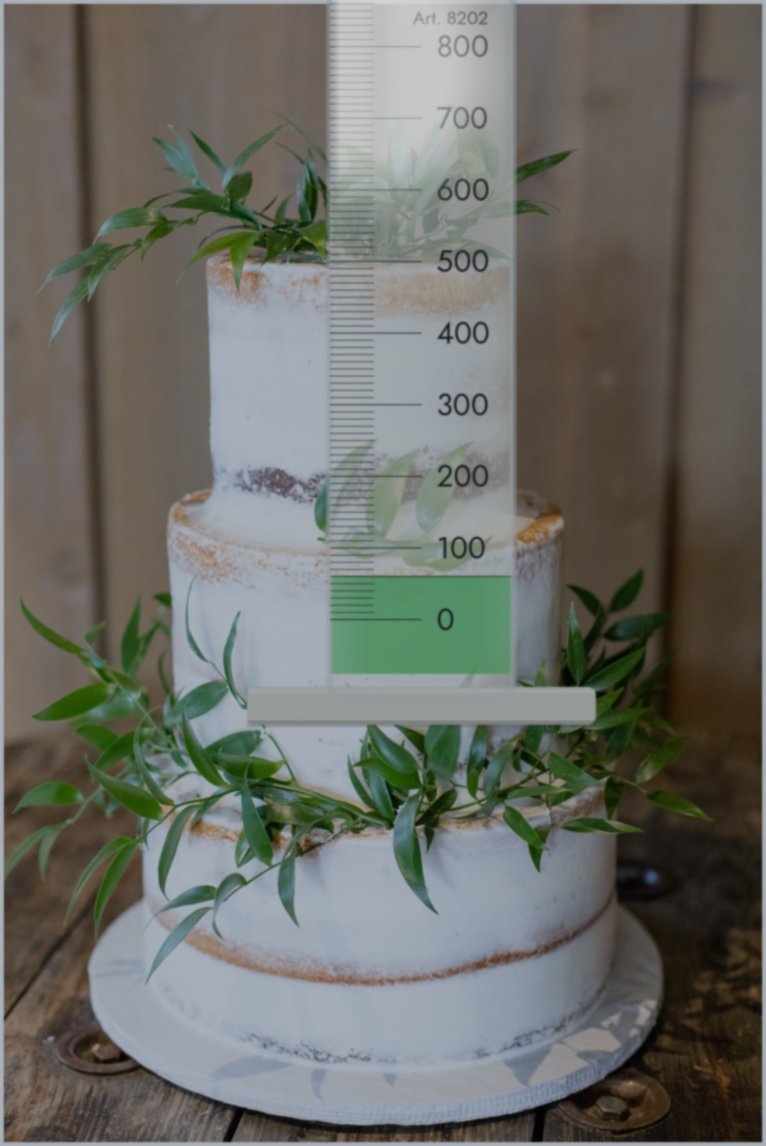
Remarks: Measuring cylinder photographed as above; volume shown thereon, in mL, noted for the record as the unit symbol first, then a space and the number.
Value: mL 60
